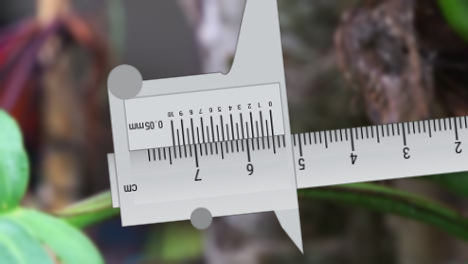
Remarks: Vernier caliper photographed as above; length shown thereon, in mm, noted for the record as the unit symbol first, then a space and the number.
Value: mm 55.0
